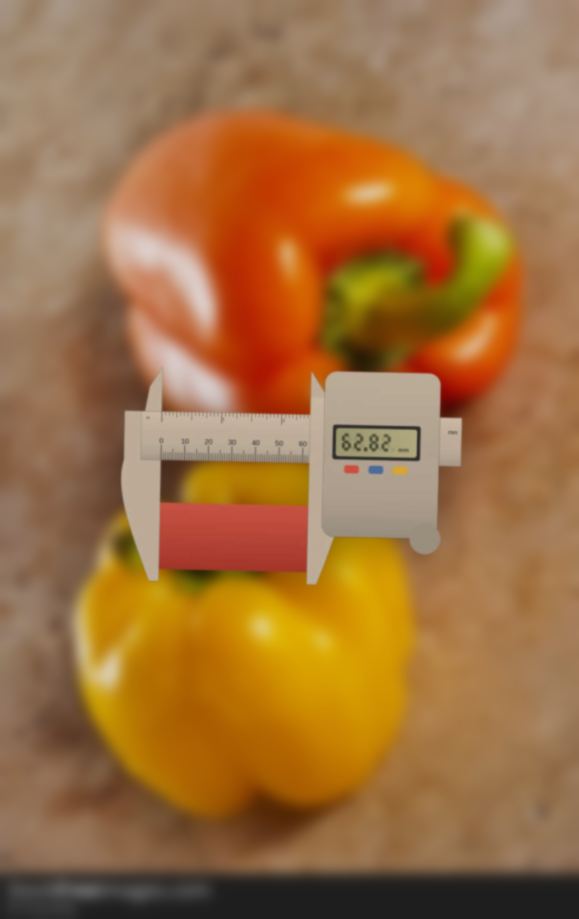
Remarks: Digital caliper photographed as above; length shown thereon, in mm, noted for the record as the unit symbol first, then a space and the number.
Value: mm 62.82
